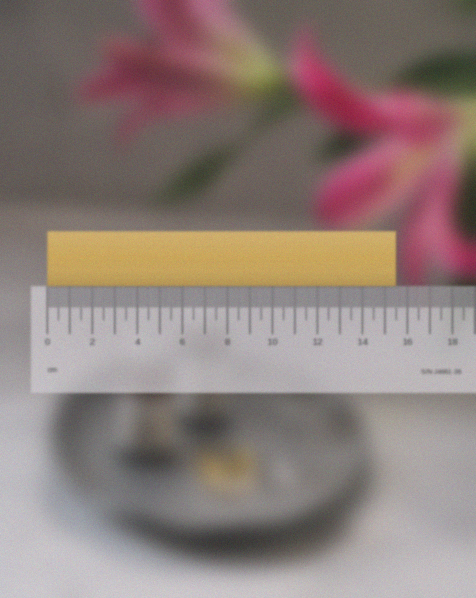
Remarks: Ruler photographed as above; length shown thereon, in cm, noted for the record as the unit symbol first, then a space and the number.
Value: cm 15.5
